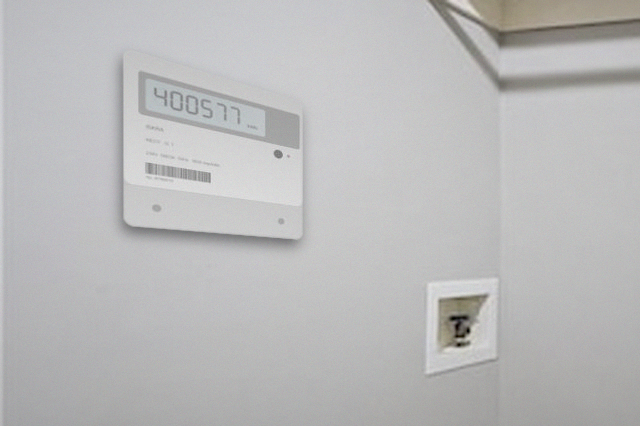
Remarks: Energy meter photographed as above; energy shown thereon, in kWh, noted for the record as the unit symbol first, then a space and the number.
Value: kWh 400577
